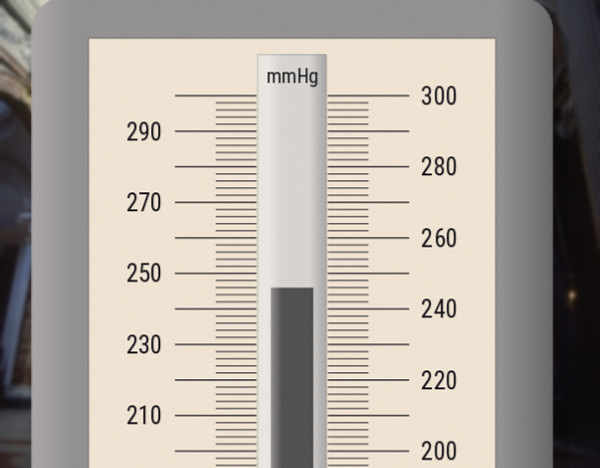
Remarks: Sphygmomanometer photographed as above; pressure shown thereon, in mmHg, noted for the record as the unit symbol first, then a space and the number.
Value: mmHg 246
